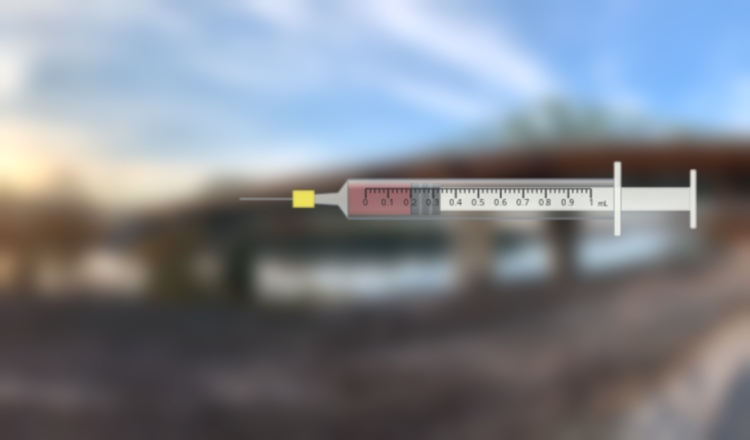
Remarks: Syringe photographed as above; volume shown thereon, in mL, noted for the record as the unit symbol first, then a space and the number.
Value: mL 0.2
